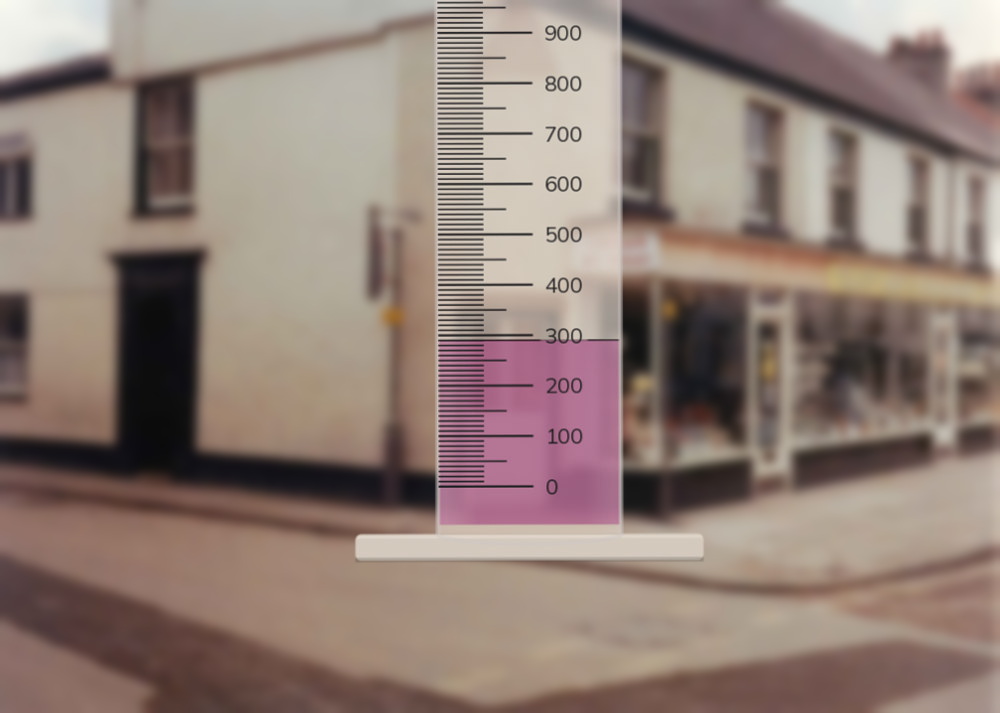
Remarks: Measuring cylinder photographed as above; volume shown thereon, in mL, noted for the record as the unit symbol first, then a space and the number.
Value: mL 290
